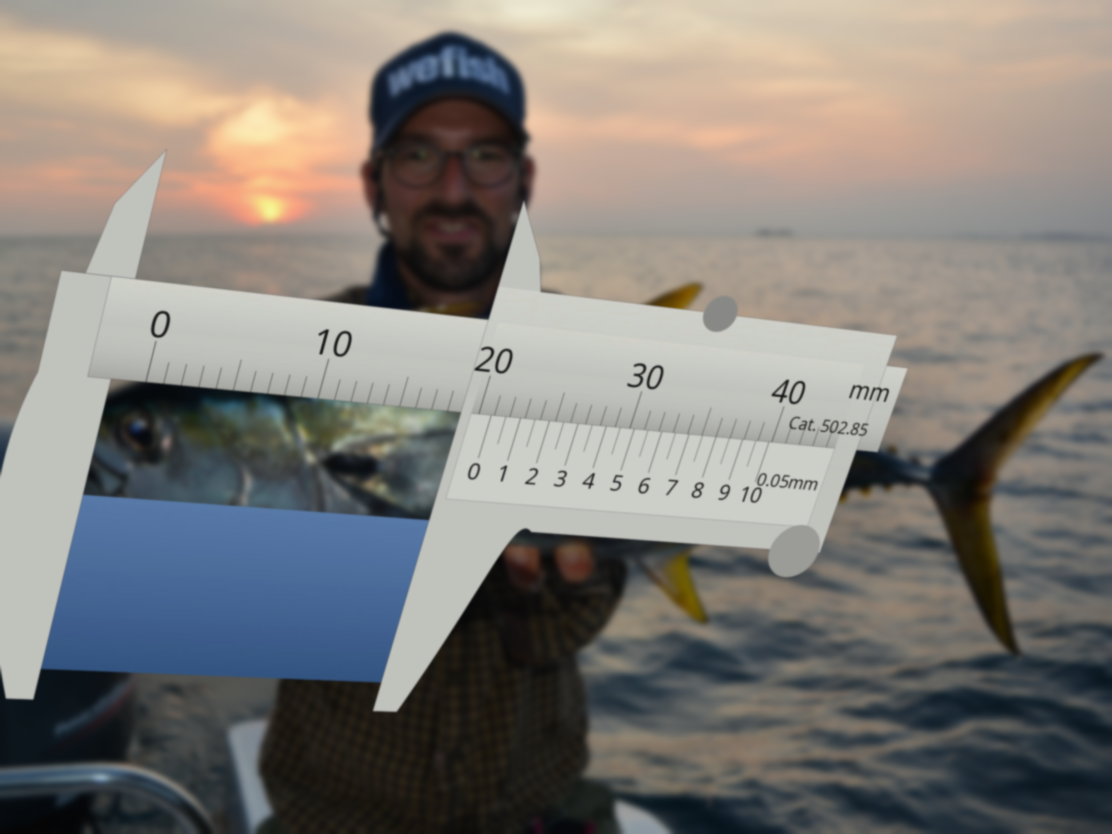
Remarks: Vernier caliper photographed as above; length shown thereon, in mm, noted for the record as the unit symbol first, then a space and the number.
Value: mm 20.8
